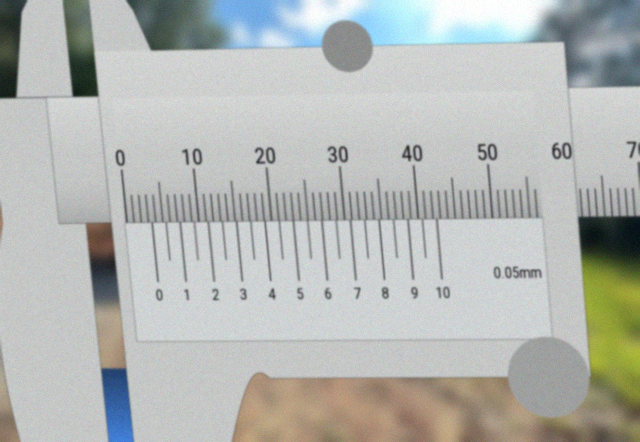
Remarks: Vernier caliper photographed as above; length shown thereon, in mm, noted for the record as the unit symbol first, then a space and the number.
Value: mm 3.5
